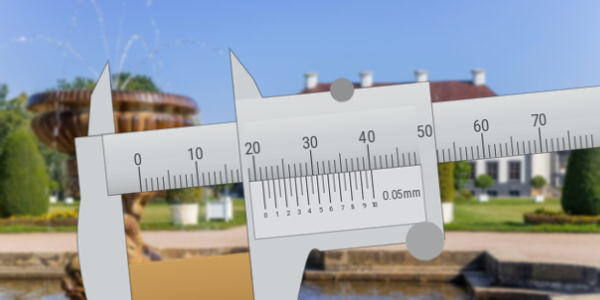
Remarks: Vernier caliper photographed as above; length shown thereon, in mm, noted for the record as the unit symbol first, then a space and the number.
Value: mm 21.2
